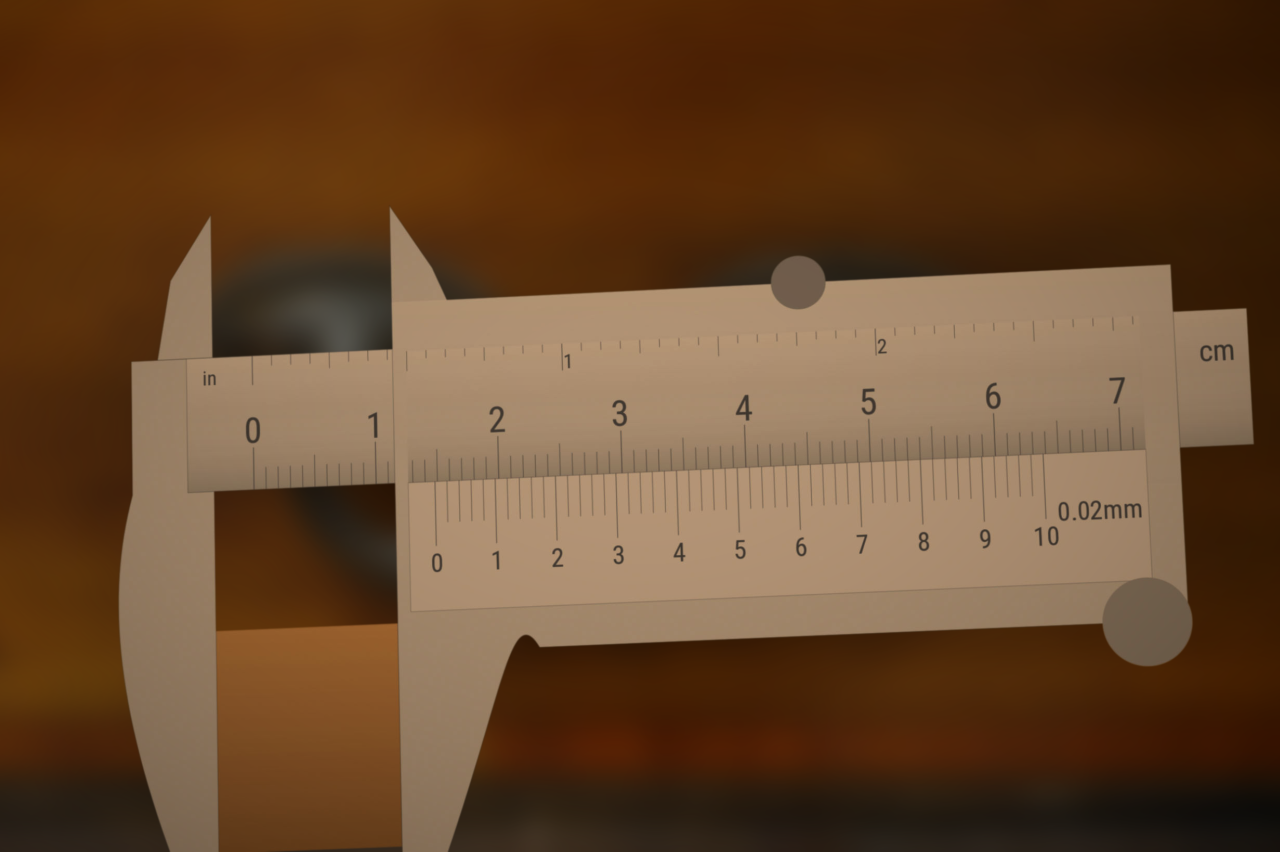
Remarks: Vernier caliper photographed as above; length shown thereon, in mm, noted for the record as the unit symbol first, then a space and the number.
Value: mm 14.8
